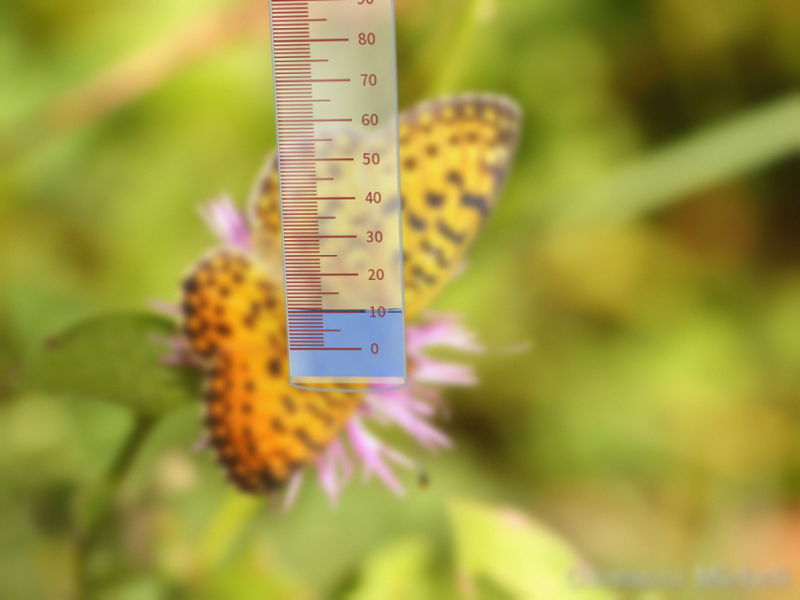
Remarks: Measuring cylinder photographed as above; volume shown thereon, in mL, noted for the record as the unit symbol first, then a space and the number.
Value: mL 10
